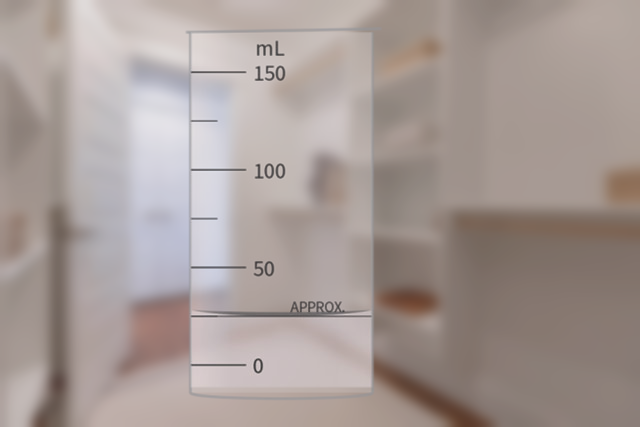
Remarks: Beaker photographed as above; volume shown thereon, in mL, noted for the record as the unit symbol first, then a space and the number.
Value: mL 25
